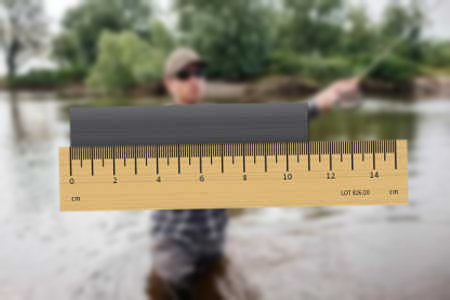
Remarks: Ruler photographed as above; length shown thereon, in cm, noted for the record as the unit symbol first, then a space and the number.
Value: cm 11
